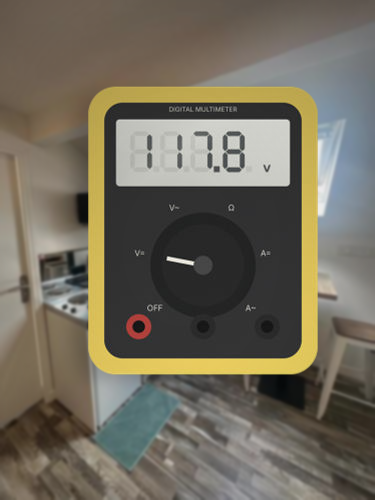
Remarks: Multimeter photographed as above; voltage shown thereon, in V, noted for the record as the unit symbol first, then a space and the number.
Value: V 117.8
